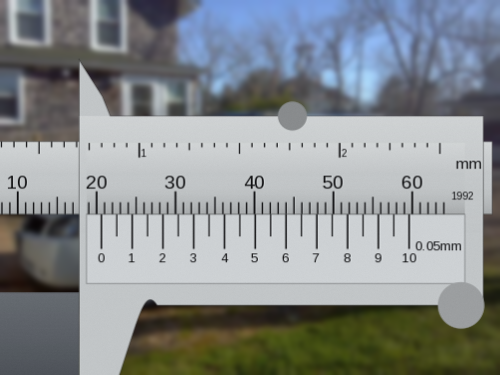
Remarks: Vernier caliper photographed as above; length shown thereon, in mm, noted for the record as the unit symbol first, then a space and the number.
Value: mm 20.6
